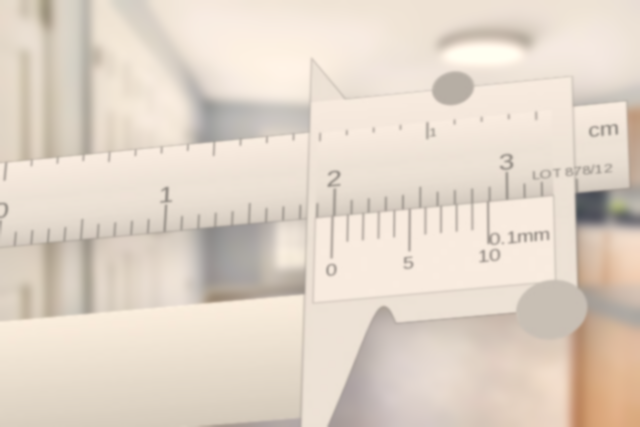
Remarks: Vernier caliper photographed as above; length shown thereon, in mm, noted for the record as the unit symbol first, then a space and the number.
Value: mm 19.9
